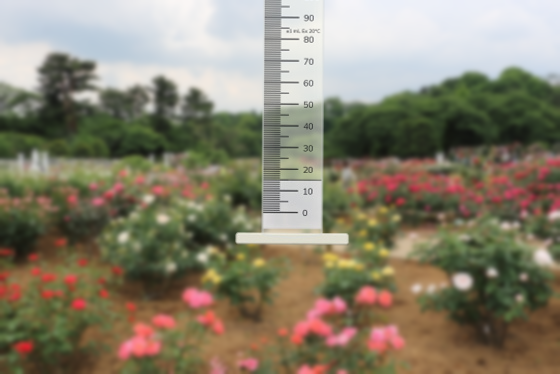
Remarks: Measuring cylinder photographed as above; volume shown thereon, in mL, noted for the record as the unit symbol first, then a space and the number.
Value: mL 15
